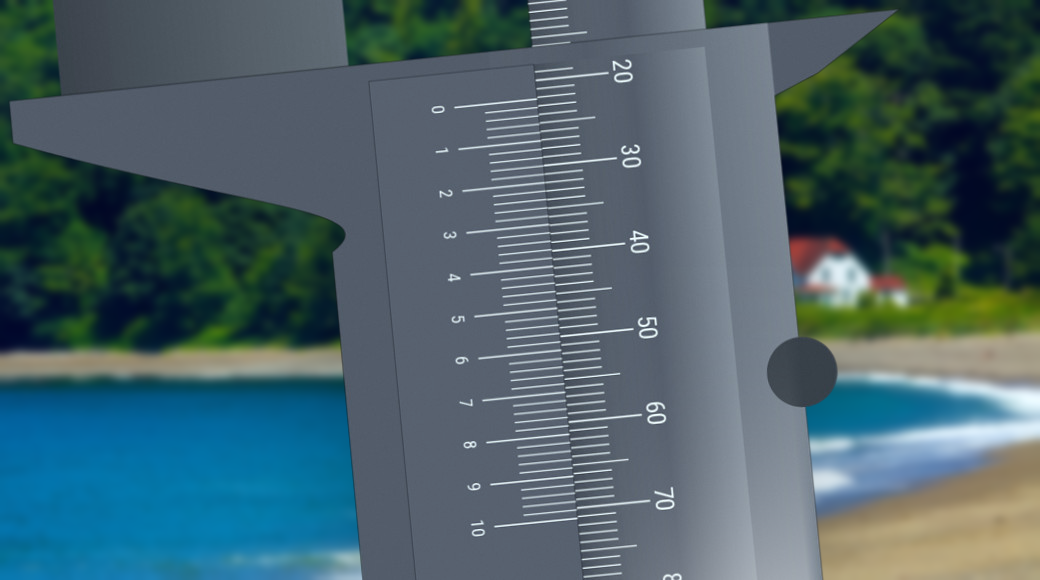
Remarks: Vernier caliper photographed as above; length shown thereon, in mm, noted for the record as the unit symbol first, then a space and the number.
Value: mm 22.2
